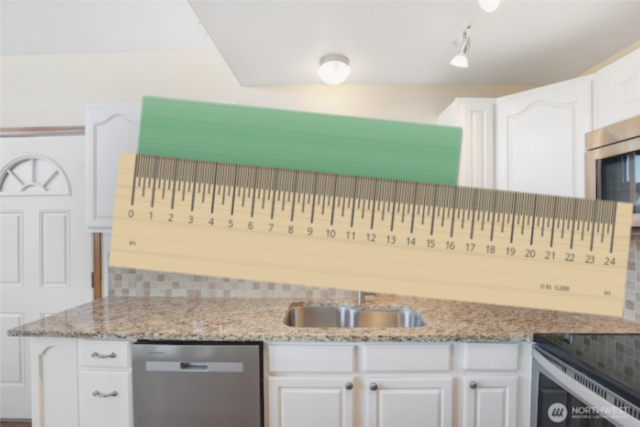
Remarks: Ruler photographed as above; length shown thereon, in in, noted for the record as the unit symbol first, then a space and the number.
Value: in 16
